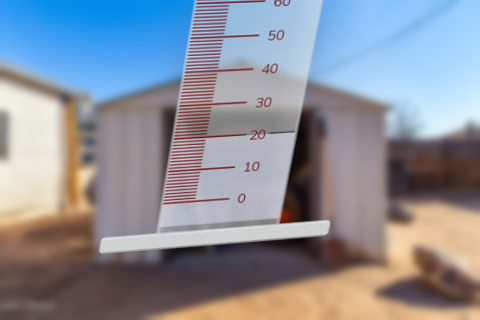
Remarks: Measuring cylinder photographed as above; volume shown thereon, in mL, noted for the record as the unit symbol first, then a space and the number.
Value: mL 20
